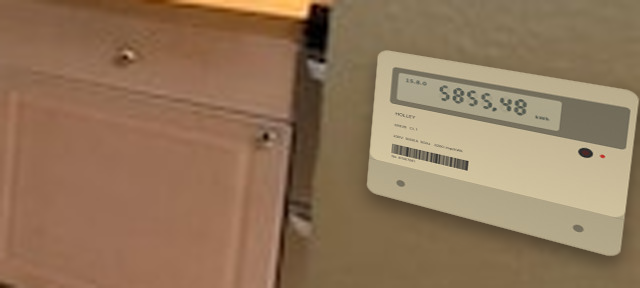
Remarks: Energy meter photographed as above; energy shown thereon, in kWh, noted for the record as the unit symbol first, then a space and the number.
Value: kWh 5855.48
